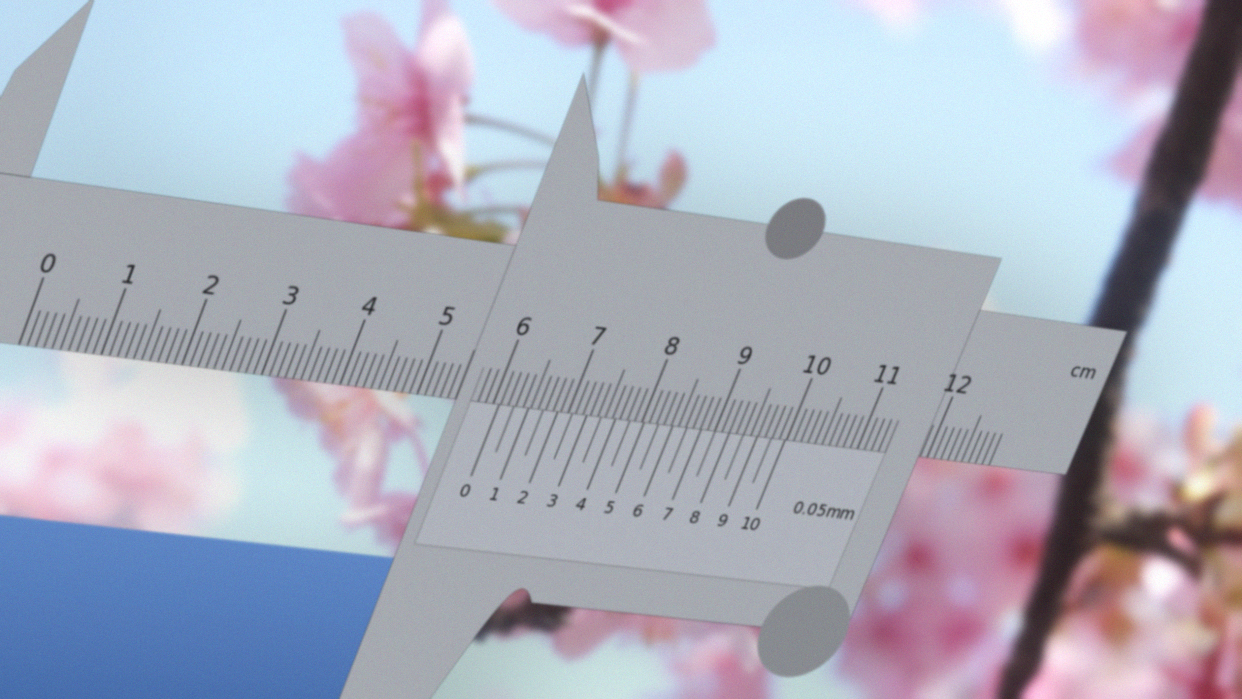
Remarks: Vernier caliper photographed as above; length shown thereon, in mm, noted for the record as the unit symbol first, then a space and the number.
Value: mm 60.8
